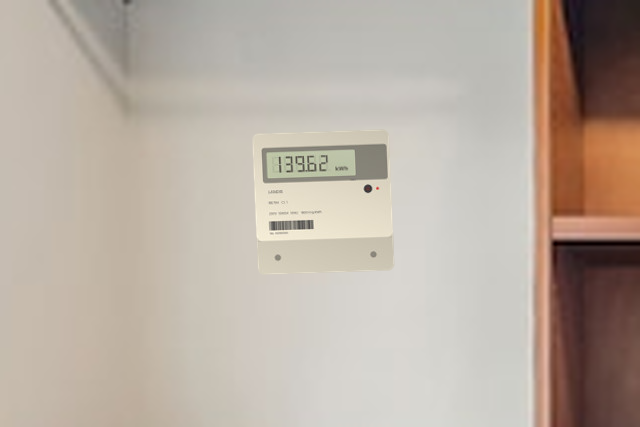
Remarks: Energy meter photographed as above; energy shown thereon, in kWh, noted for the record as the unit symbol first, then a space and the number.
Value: kWh 139.62
